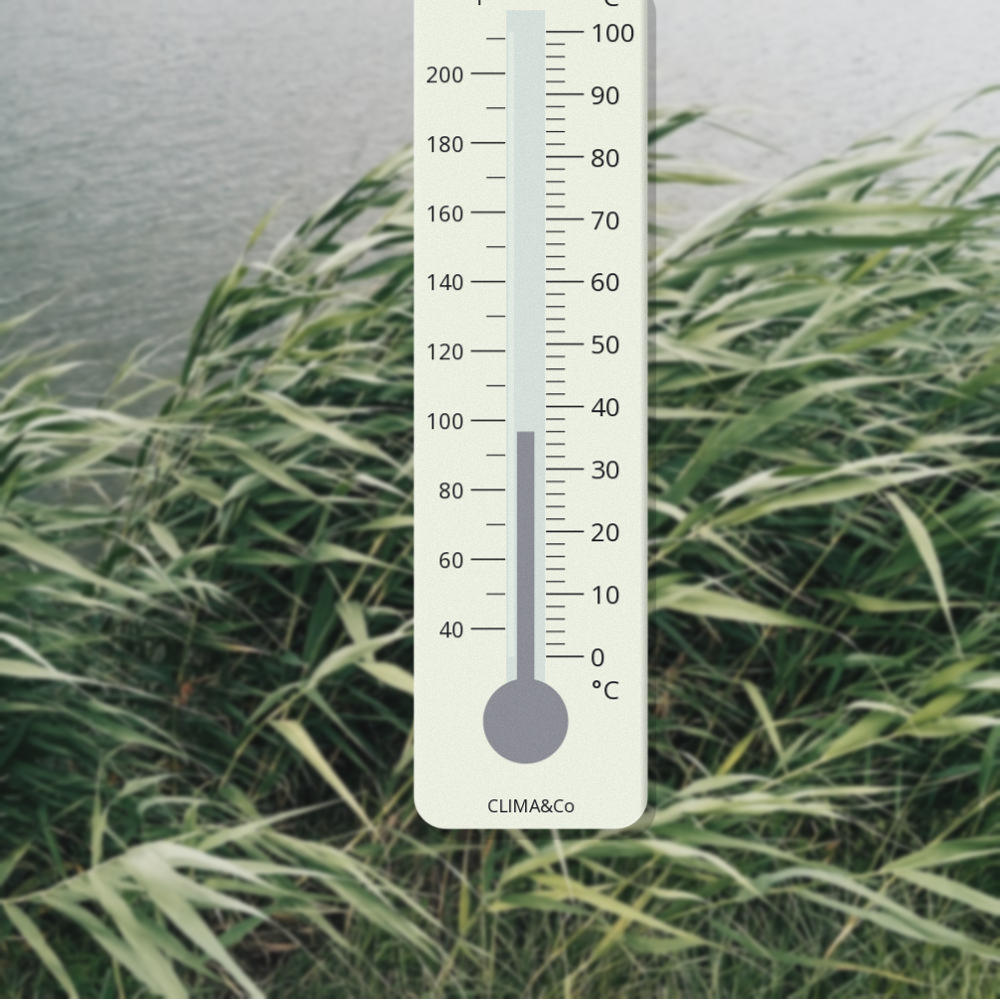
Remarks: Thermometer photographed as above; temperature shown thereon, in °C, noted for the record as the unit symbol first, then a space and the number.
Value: °C 36
